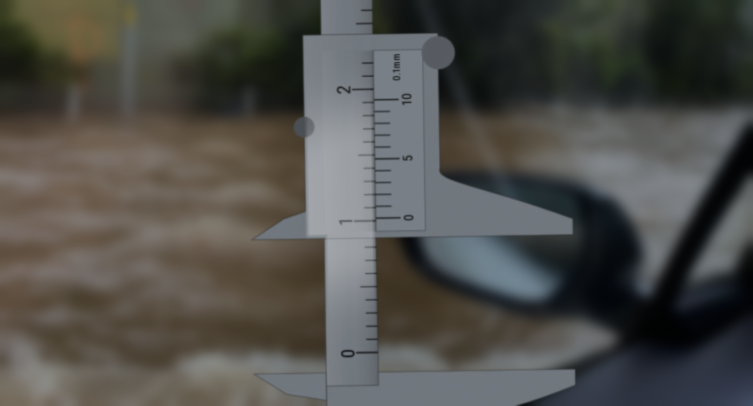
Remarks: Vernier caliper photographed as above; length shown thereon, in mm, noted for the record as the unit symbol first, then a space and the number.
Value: mm 10.2
